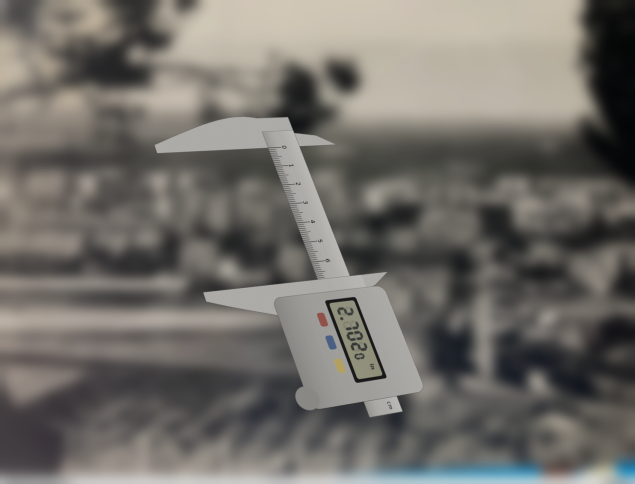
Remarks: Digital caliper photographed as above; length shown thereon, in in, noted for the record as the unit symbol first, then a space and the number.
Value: in 2.7020
